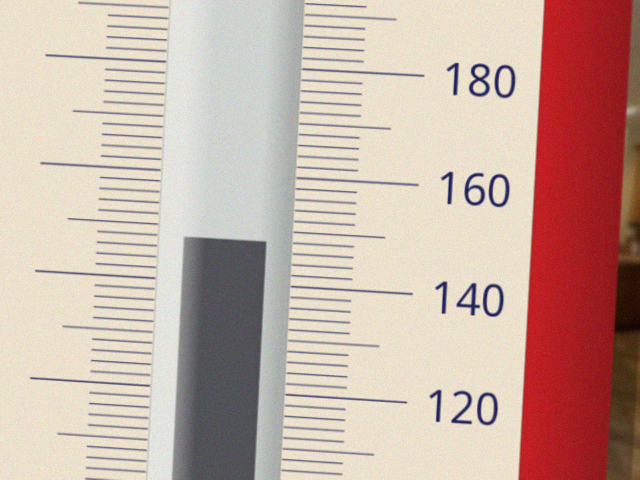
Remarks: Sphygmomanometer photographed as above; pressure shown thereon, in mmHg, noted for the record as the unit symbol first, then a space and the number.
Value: mmHg 148
